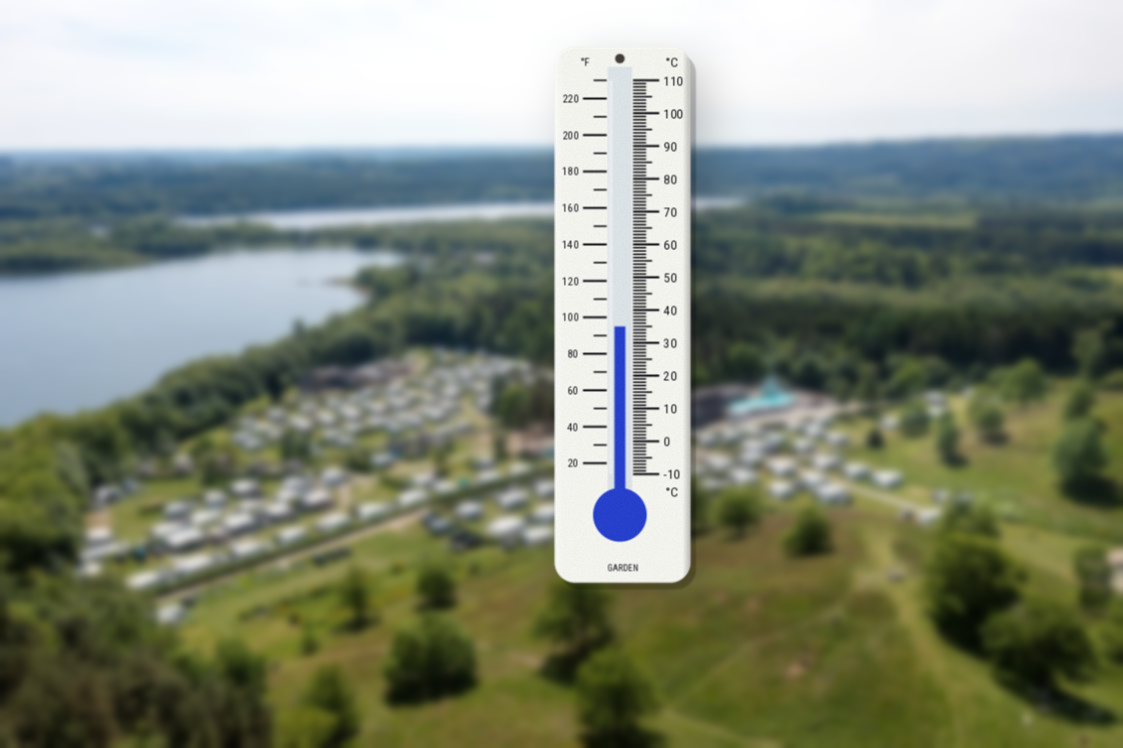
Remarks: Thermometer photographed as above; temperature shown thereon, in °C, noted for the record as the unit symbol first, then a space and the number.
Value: °C 35
